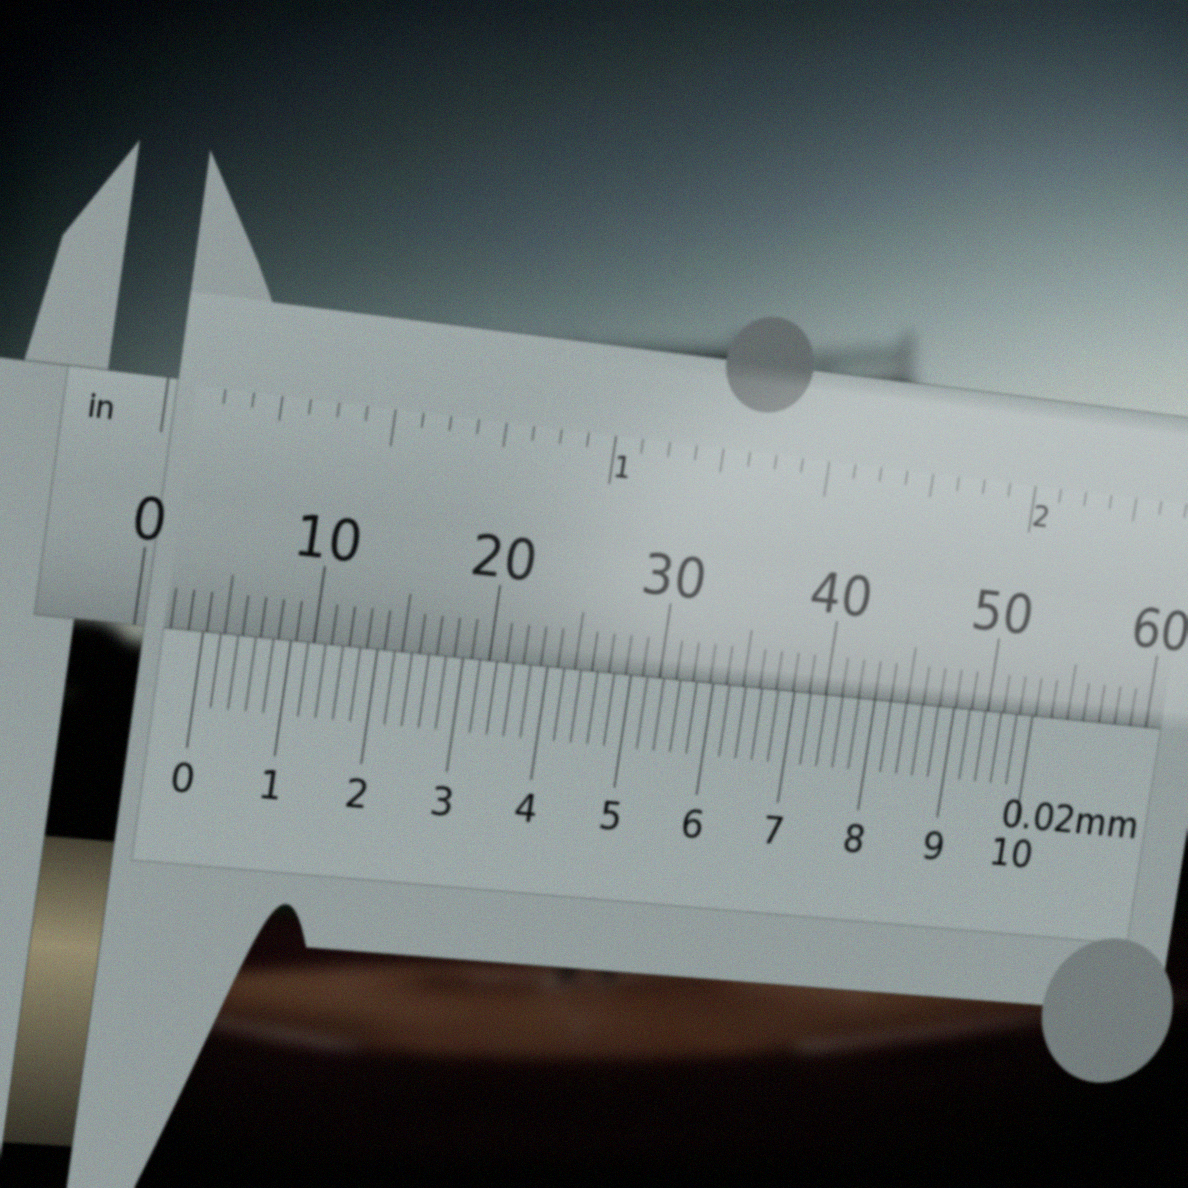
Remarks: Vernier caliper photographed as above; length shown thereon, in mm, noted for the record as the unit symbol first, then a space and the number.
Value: mm 3.8
